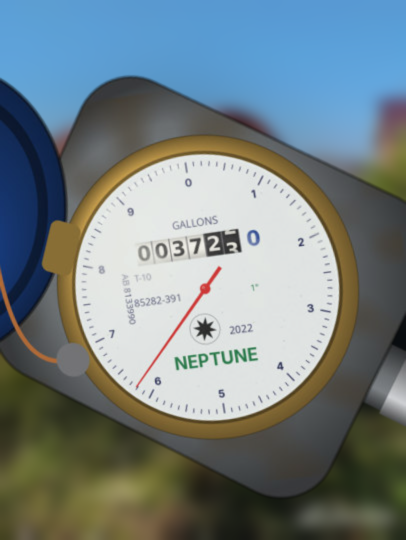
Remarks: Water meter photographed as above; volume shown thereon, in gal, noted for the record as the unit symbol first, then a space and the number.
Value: gal 37226.2
